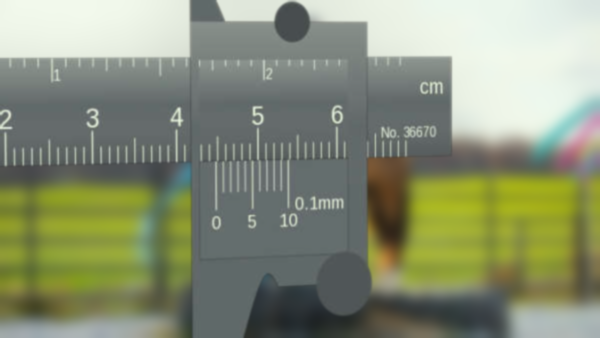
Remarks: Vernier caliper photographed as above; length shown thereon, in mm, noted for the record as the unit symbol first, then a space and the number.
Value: mm 44.8
